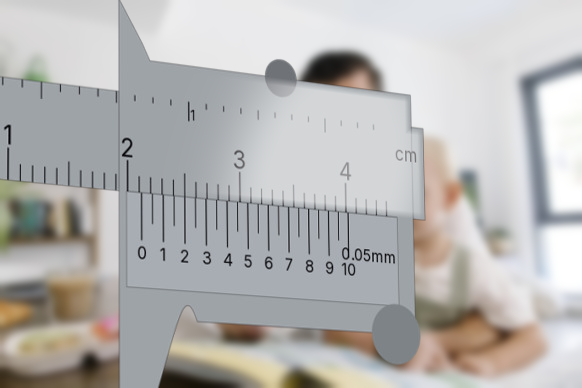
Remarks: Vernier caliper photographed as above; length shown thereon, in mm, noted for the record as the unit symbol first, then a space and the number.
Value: mm 21.2
